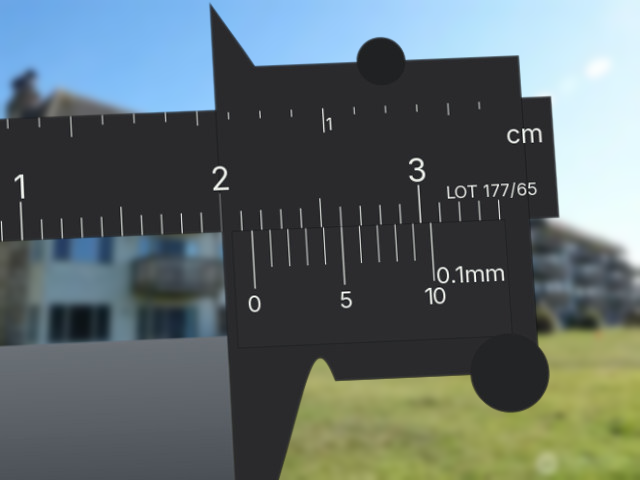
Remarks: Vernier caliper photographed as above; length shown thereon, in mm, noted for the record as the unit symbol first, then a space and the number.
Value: mm 21.5
